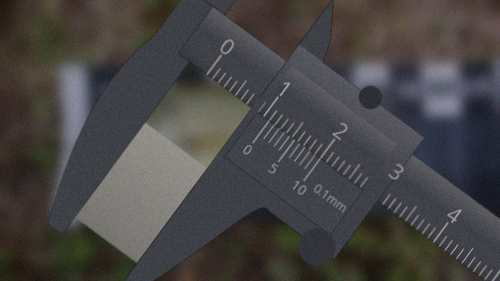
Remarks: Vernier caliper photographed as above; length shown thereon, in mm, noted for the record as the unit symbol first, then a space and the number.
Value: mm 11.0
